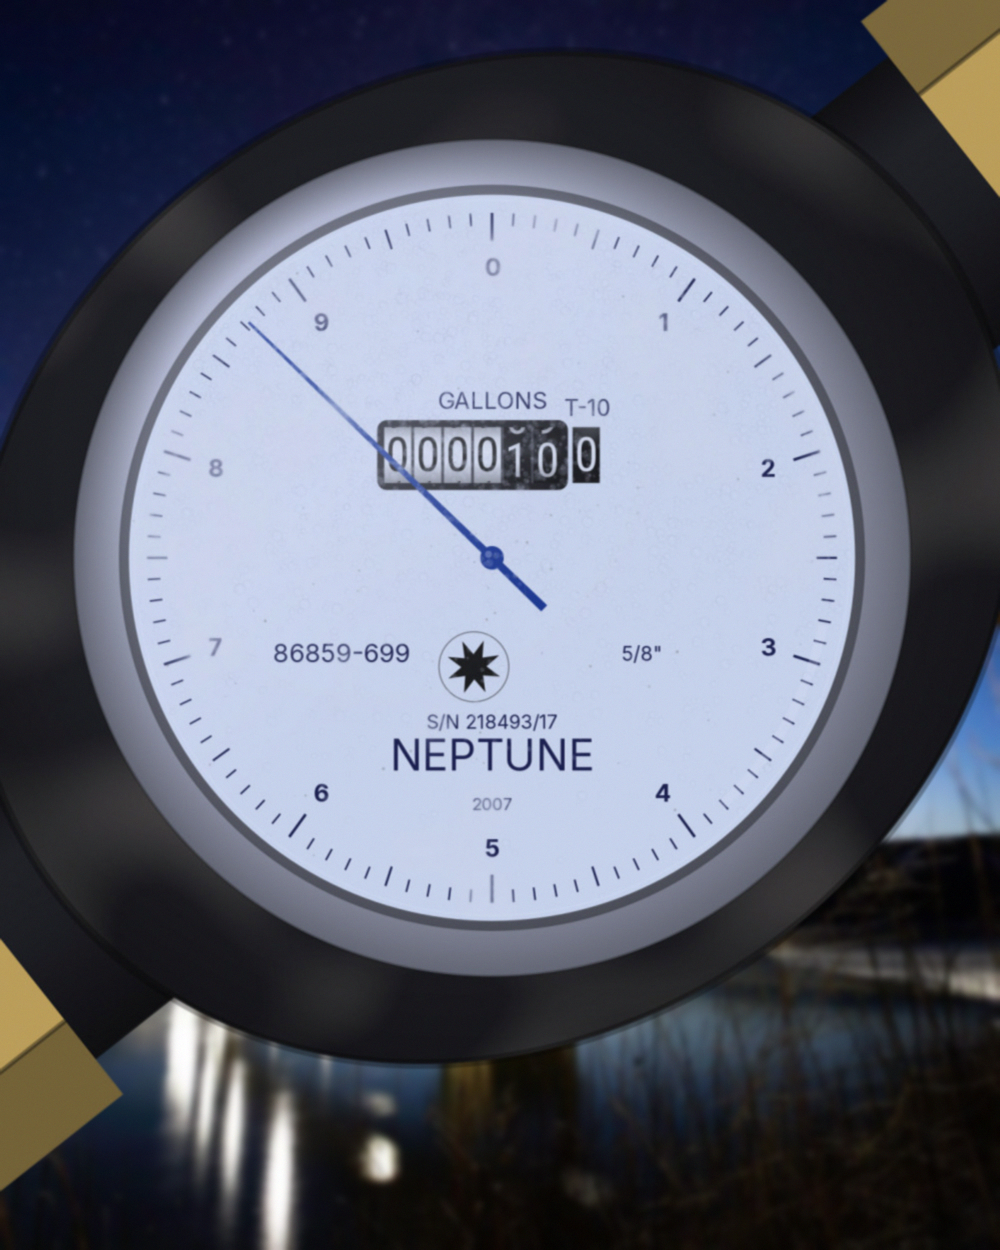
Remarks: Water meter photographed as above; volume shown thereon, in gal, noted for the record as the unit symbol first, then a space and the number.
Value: gal 98.7
